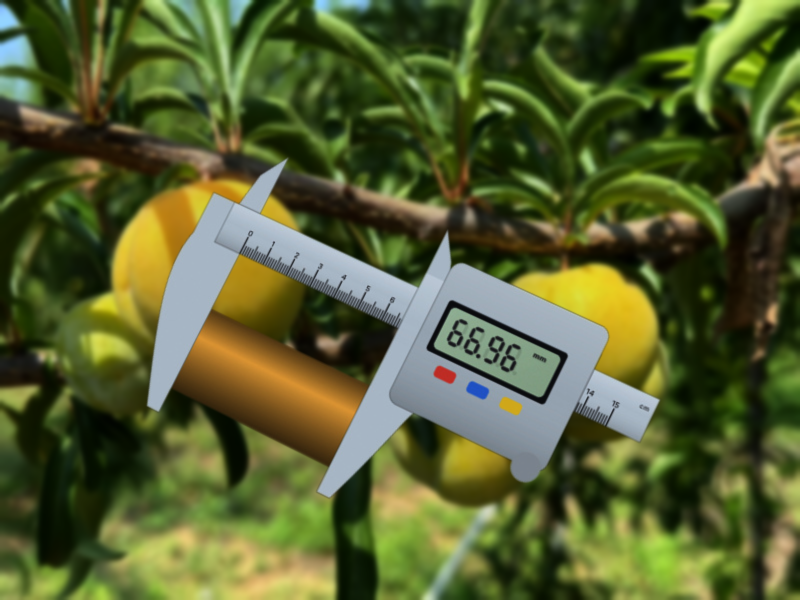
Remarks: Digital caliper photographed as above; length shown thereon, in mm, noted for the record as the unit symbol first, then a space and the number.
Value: mm 66.96
